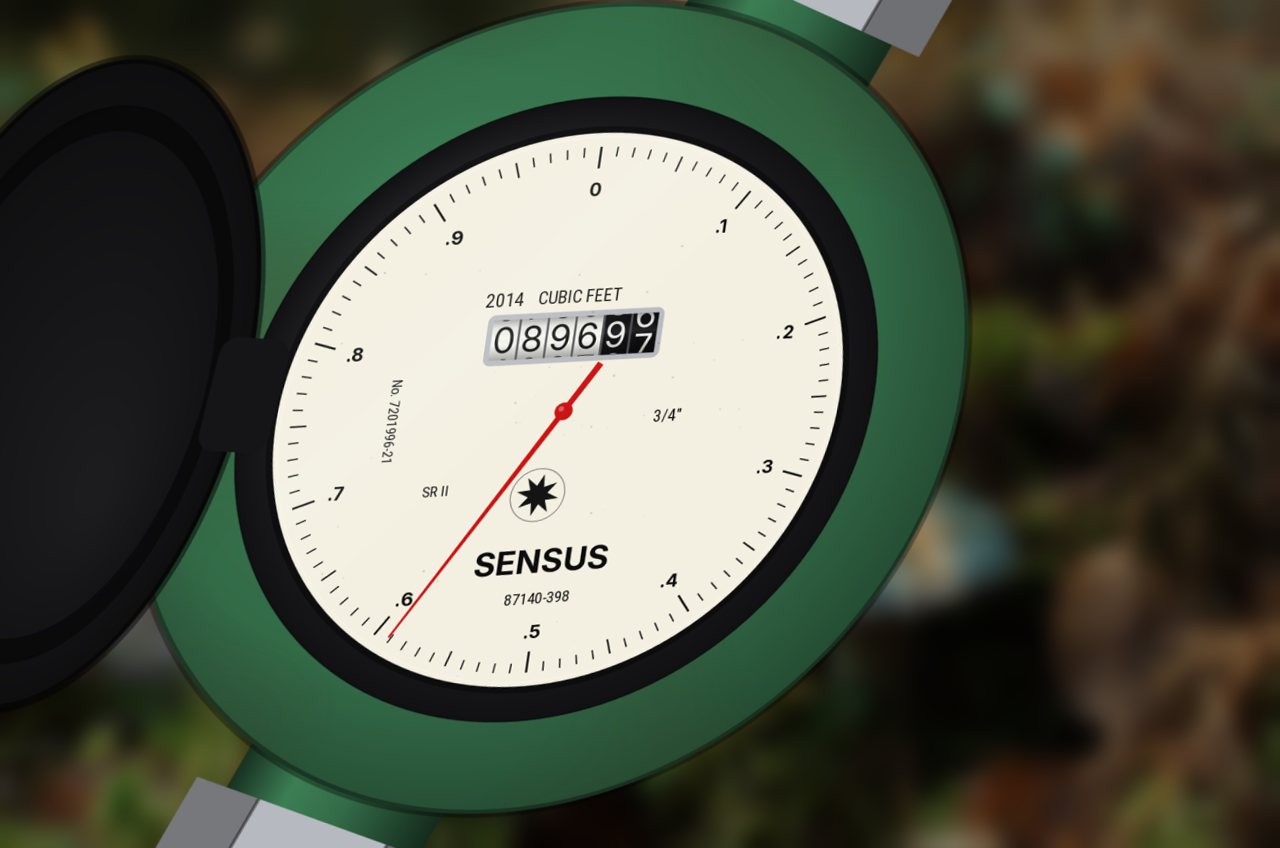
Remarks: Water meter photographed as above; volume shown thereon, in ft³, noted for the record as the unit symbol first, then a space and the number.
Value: ft³ 89696.59
